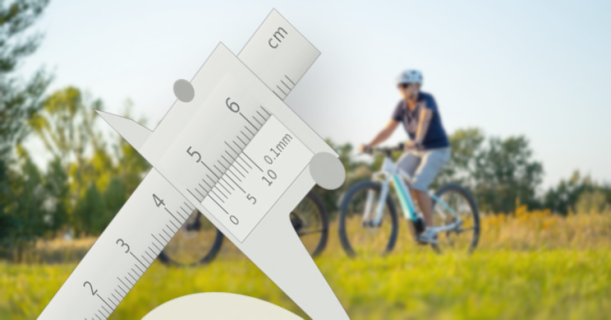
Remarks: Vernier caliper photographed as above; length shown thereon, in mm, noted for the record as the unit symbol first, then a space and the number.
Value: mm 46.8
